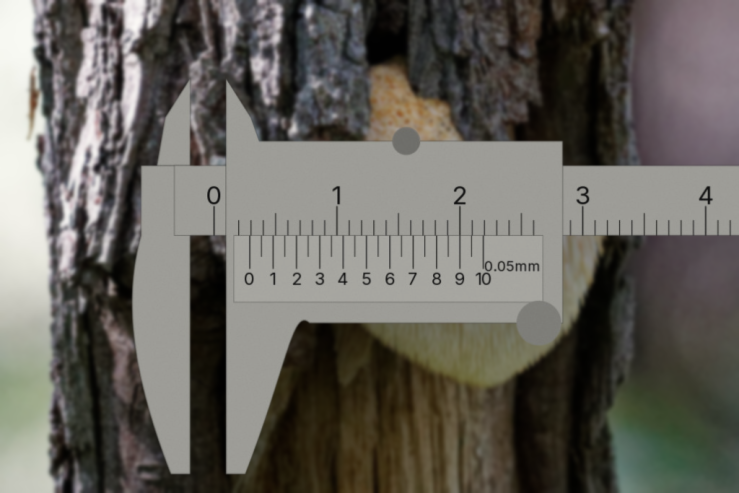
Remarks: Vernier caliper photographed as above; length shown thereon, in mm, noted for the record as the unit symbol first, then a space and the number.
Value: mm 2.9
